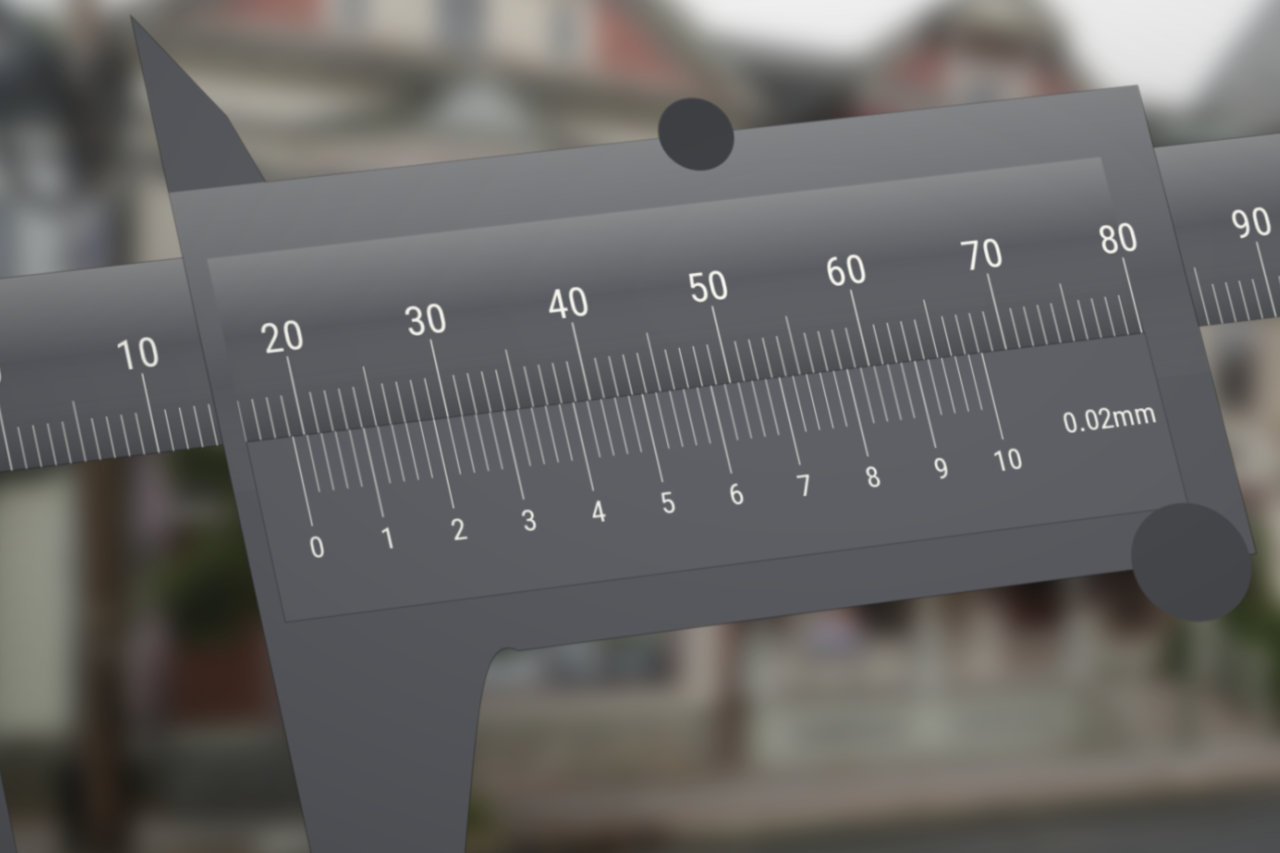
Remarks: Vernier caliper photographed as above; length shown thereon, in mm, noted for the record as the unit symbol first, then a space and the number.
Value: mm 19.2
